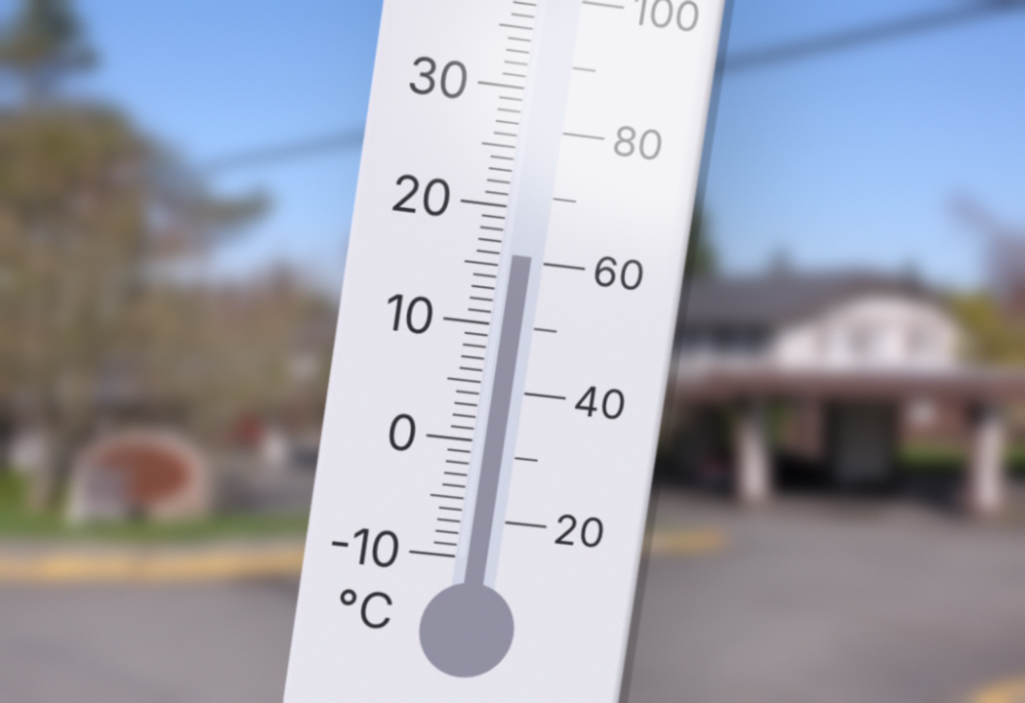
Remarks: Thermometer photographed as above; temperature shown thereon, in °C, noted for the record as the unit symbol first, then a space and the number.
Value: °C 16
